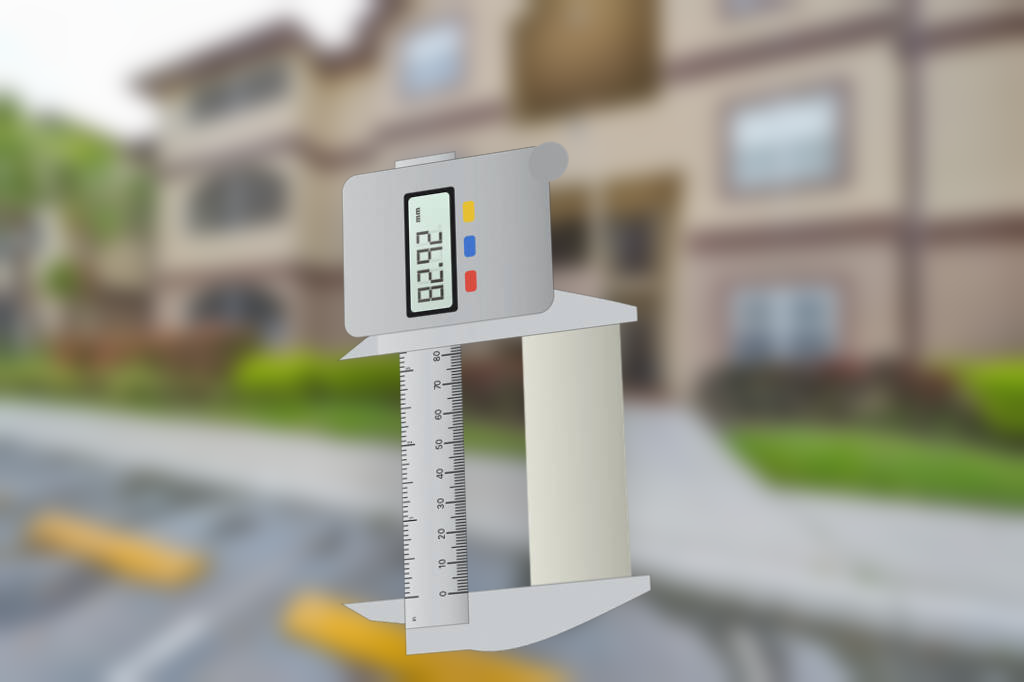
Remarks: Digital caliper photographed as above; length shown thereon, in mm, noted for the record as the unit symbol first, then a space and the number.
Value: mm 82.92
